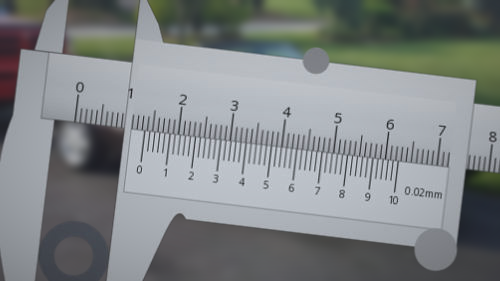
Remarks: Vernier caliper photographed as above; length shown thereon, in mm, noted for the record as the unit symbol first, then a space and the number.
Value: mm 13.5
